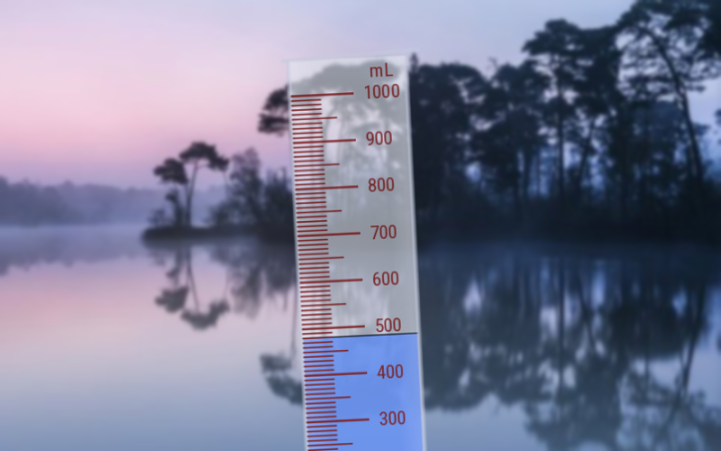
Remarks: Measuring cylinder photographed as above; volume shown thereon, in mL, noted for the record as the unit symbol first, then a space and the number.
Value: mL 480
